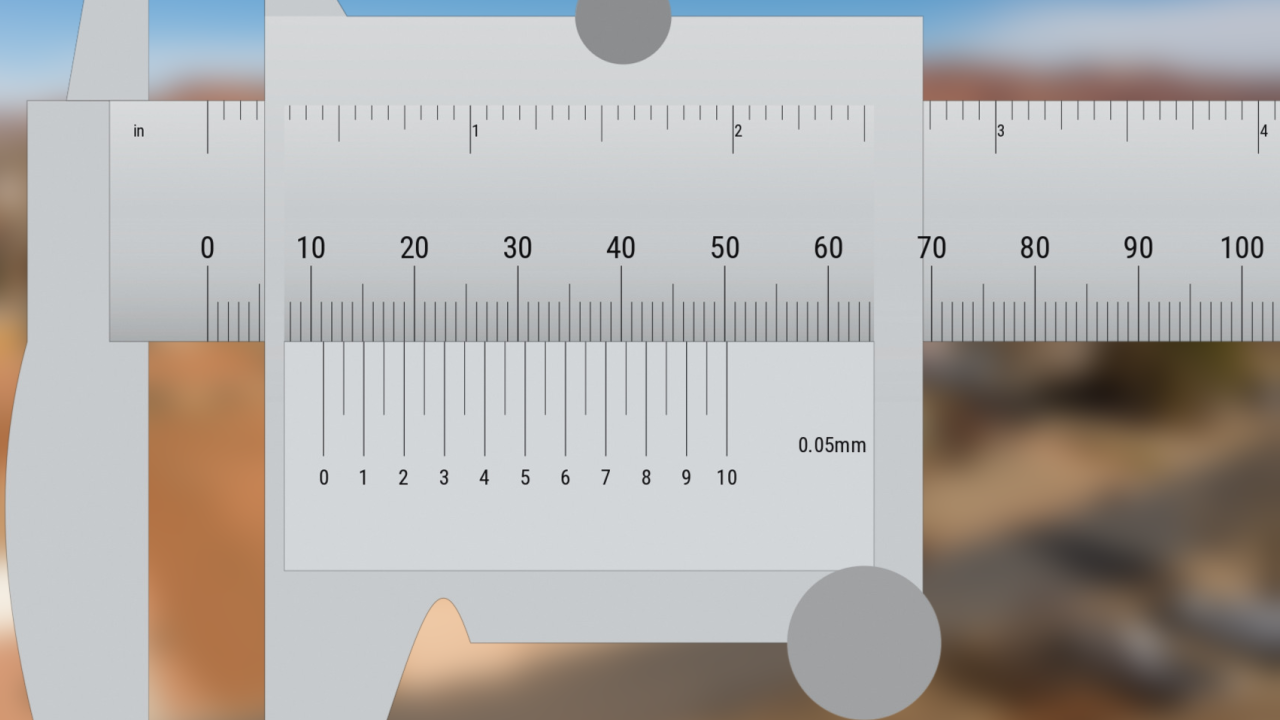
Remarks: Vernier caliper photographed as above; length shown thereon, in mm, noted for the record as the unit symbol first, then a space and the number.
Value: mm 11.2
